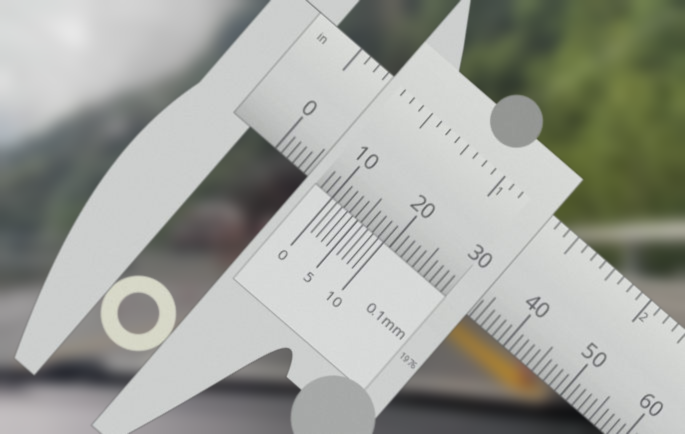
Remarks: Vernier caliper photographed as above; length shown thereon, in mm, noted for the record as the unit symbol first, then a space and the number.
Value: mm 10.0
